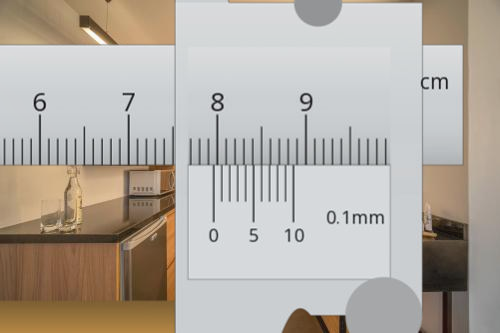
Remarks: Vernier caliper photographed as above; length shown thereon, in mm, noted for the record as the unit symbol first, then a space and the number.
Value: mm 79.6
